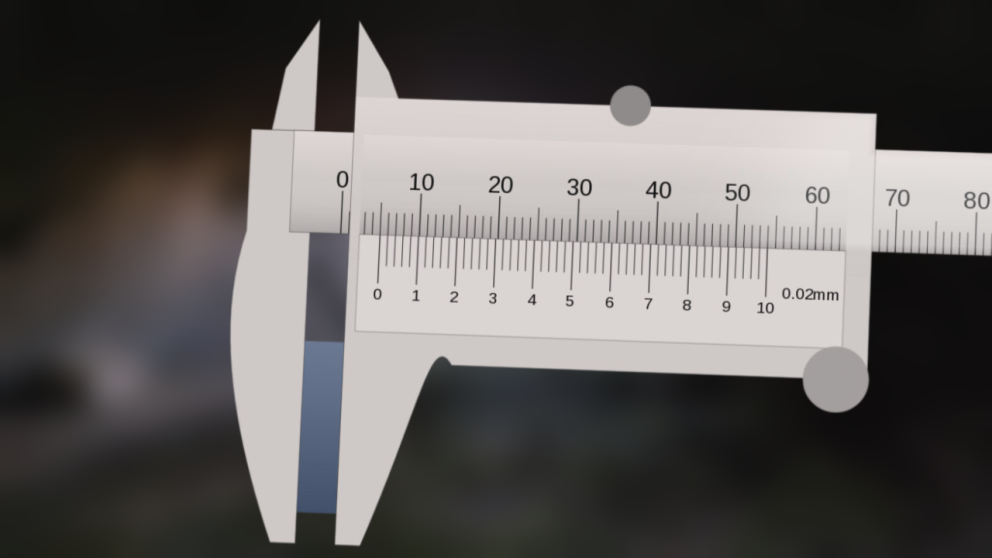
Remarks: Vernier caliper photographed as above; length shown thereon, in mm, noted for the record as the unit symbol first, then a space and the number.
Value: mm 5.0
